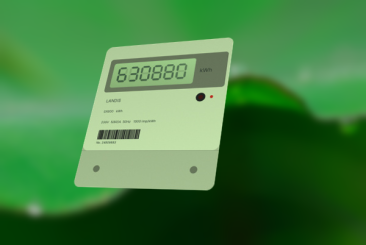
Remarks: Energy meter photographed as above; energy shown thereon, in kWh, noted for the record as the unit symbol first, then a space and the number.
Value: kWh 630880
